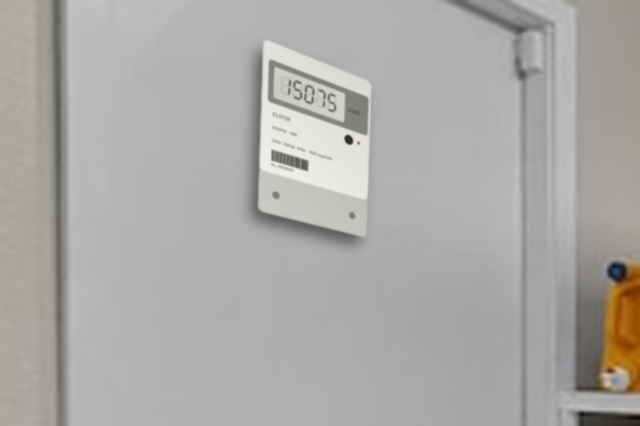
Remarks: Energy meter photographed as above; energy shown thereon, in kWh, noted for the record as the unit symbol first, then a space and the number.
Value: kWh 15075
